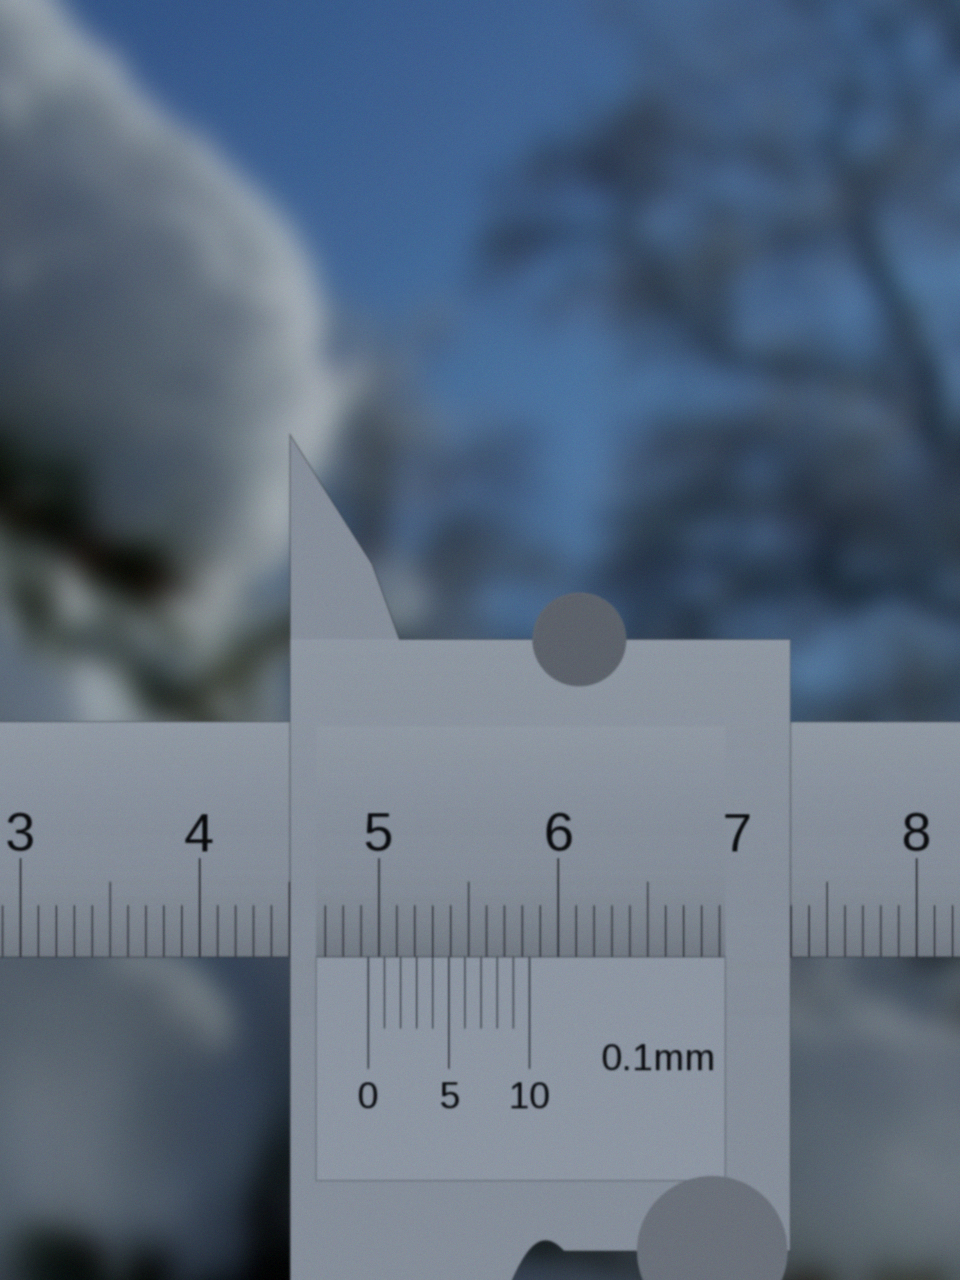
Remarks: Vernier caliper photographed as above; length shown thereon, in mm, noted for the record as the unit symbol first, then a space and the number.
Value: mm 49.4
